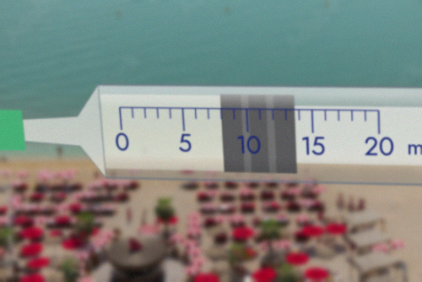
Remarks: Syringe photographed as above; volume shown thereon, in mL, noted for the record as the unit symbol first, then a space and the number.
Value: mL 8
